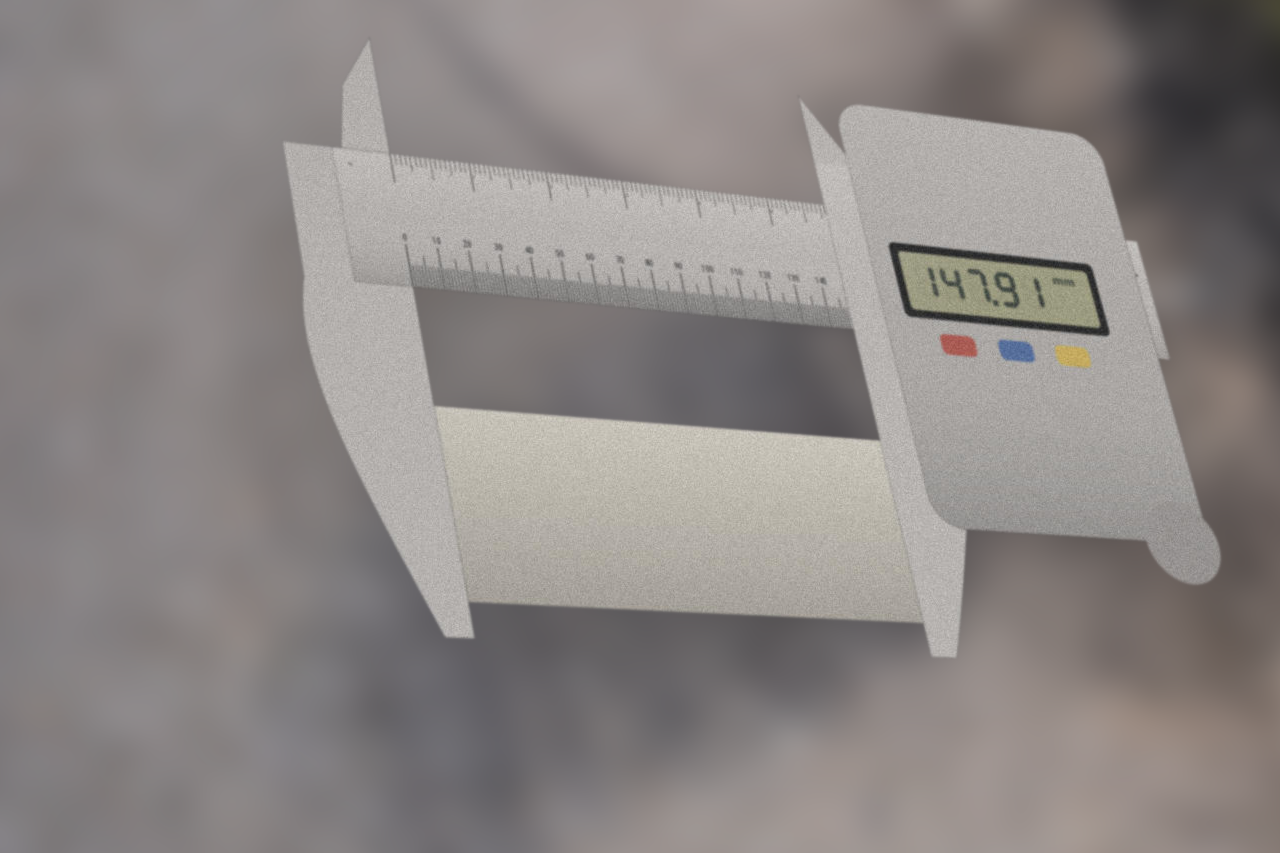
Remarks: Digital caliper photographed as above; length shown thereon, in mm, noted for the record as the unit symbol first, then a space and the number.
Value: mm 147.91
